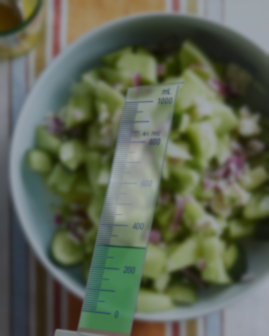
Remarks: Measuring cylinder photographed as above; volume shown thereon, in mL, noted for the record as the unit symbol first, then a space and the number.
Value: mL 300
